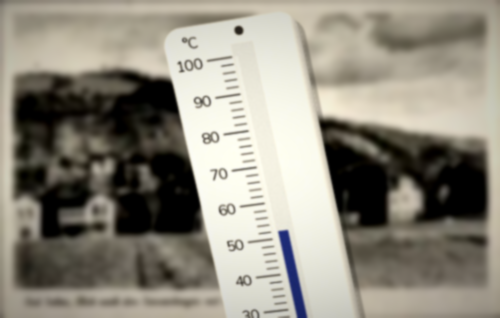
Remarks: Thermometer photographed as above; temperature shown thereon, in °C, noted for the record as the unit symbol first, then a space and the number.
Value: °C 52
